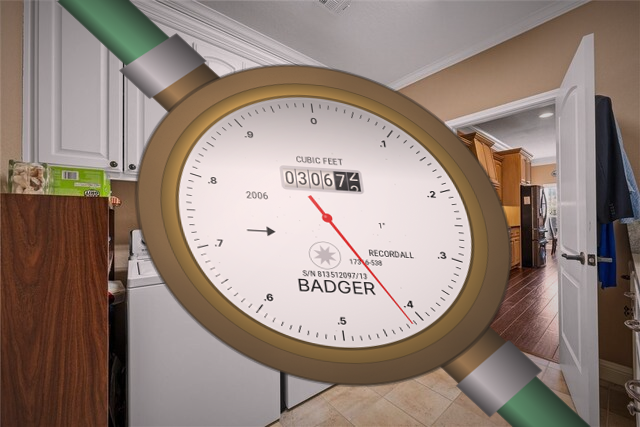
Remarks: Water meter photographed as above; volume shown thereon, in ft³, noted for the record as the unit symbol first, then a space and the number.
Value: ft³ 30672.41
